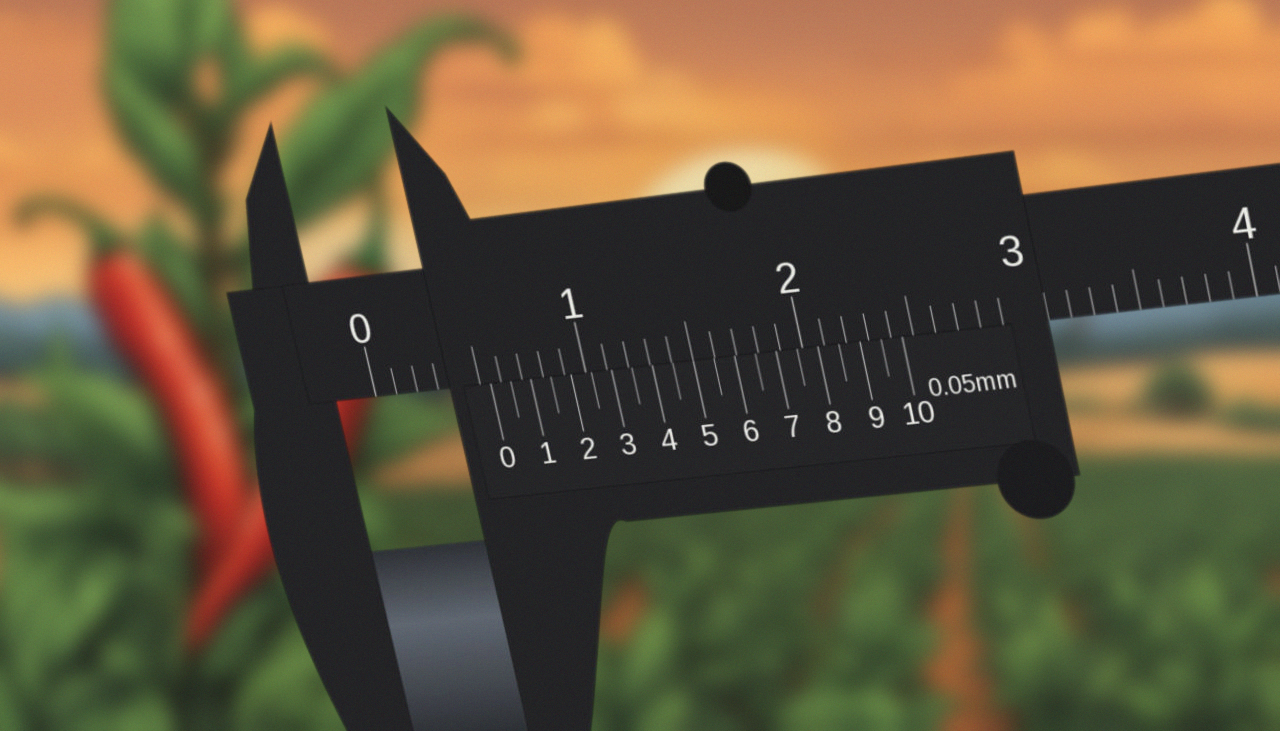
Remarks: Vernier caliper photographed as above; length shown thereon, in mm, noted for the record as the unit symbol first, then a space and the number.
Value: mm 5.5
